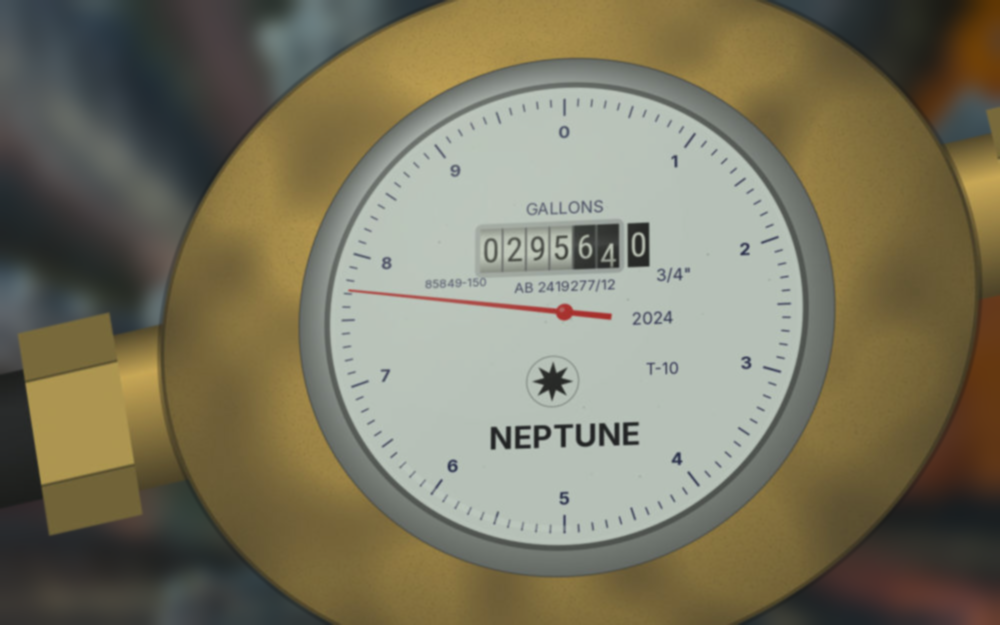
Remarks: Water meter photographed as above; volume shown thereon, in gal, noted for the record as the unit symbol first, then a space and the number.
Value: gal 295637.7
